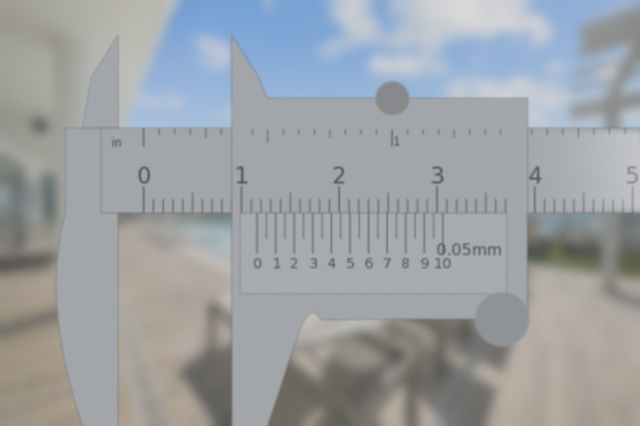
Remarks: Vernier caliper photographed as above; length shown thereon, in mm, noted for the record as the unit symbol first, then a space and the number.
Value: mm 11.6
